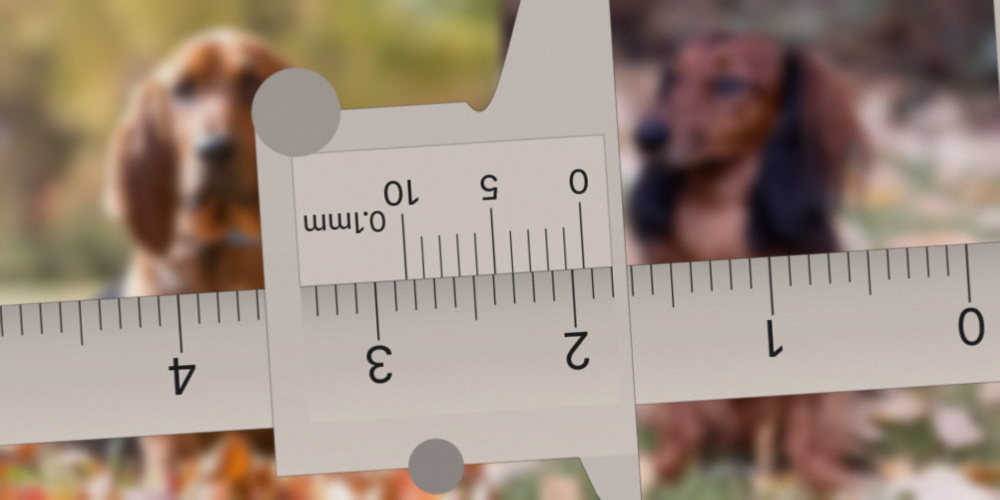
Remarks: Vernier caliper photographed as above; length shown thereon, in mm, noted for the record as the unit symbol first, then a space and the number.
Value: mm 19.4
